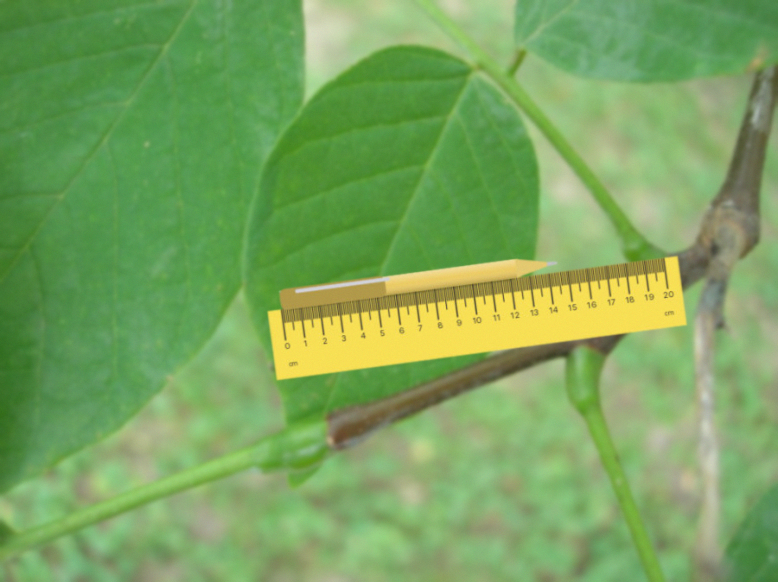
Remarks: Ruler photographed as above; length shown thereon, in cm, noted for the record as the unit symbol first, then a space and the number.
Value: cm 14.5
